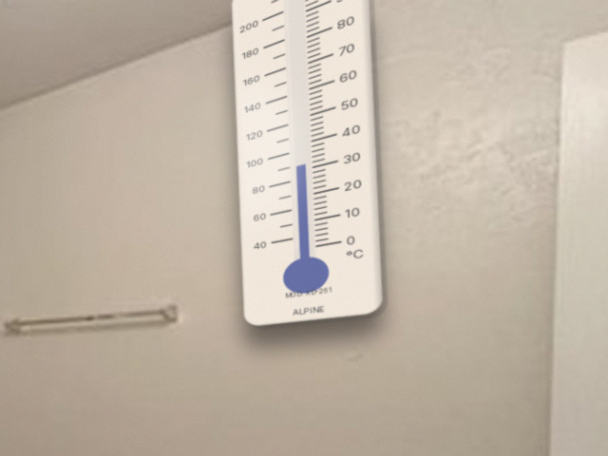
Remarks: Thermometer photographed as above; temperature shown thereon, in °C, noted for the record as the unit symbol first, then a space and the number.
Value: °C 32
